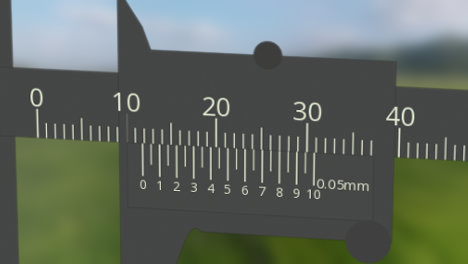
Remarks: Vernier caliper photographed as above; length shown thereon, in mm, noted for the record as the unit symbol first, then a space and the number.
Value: mm 11.8
